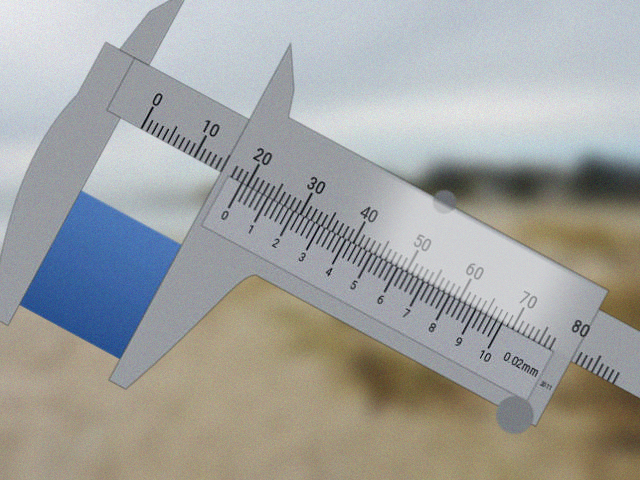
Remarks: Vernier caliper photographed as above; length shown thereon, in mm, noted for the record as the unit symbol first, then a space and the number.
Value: mm 19.0
